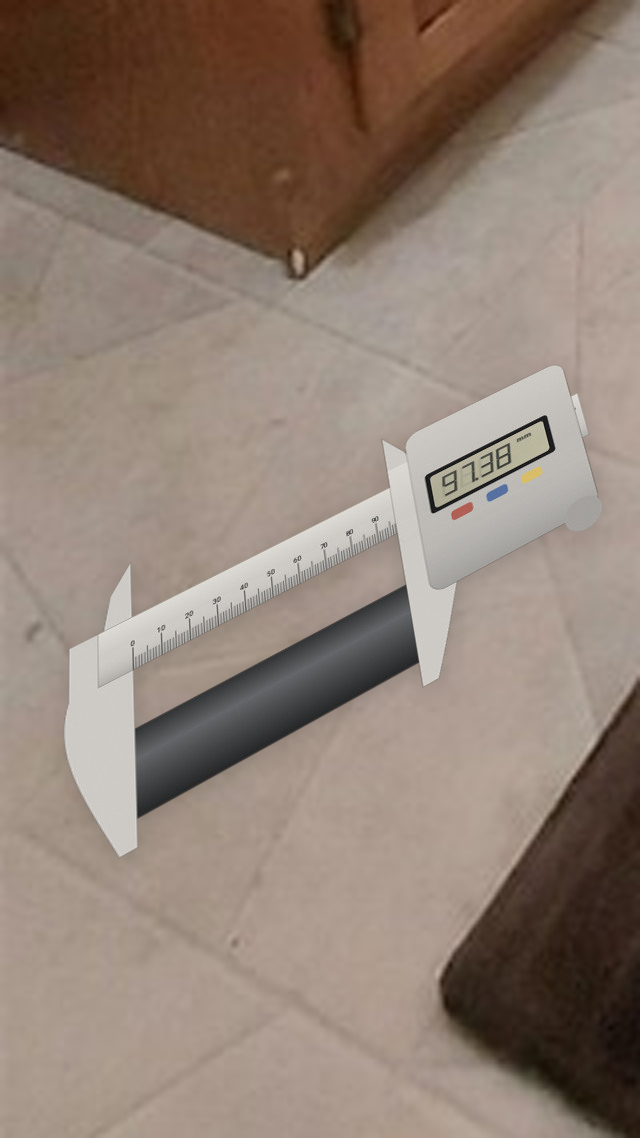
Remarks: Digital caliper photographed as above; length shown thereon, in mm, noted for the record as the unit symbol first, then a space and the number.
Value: mm 97.38
